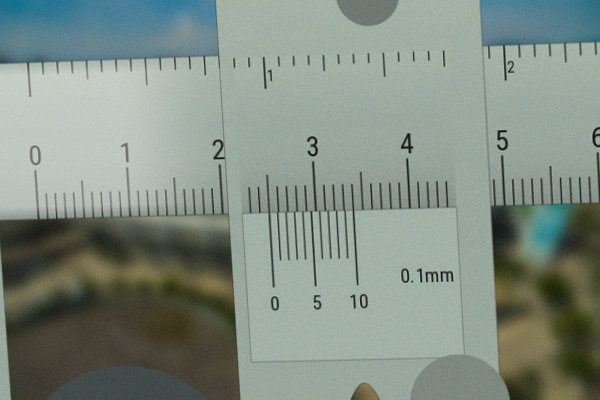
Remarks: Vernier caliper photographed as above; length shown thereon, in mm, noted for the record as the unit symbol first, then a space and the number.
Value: mm 25.0
